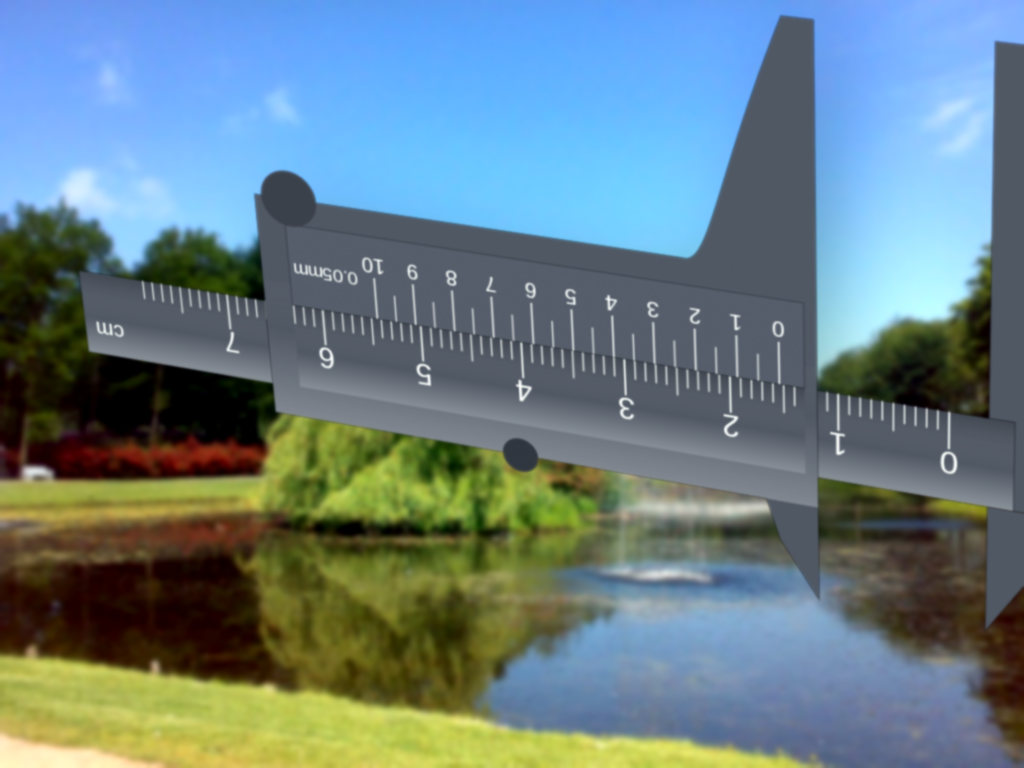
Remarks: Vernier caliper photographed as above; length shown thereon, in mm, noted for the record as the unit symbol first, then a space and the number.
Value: mm 15.4
